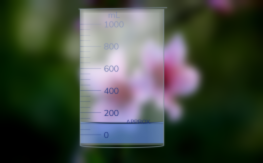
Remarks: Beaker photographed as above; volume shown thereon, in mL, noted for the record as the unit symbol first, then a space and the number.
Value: mL 100
